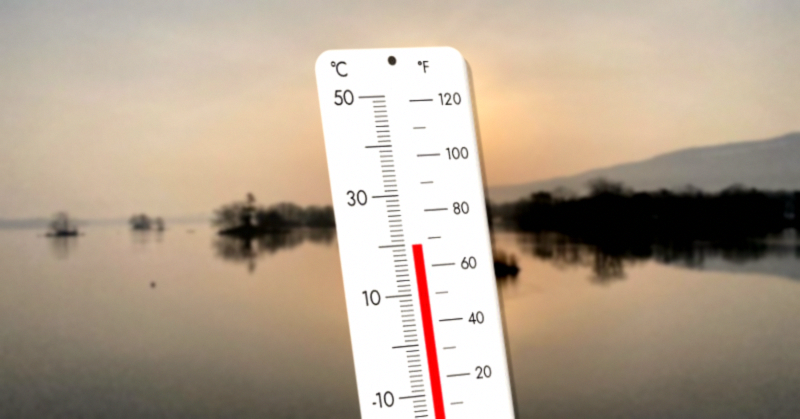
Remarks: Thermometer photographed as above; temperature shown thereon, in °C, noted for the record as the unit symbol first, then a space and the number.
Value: °C 20
